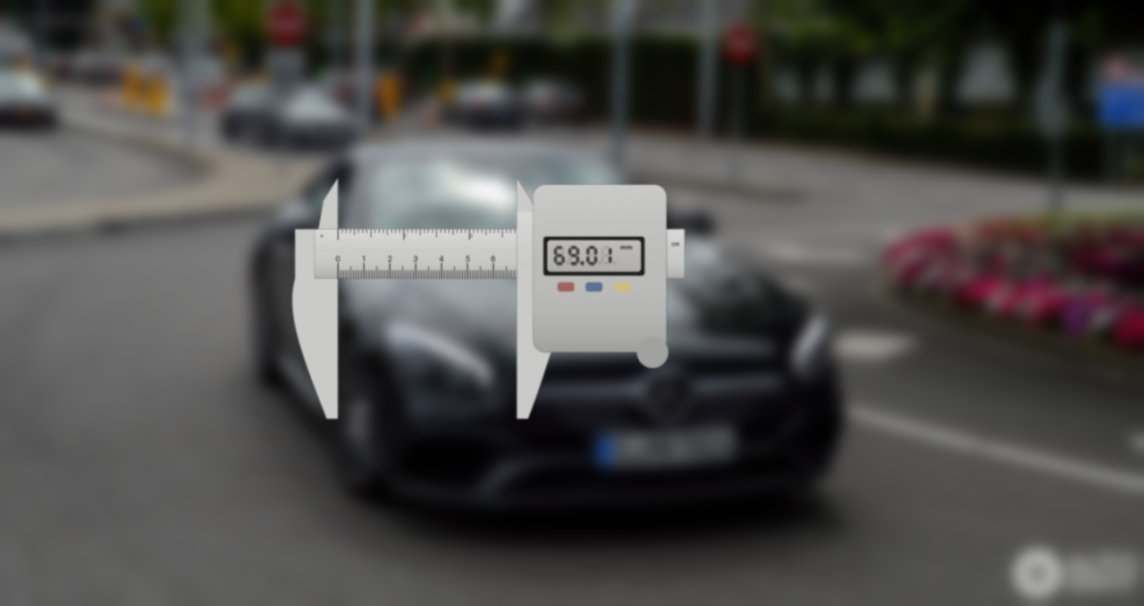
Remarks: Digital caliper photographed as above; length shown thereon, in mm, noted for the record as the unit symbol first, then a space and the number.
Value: mm 69.01
